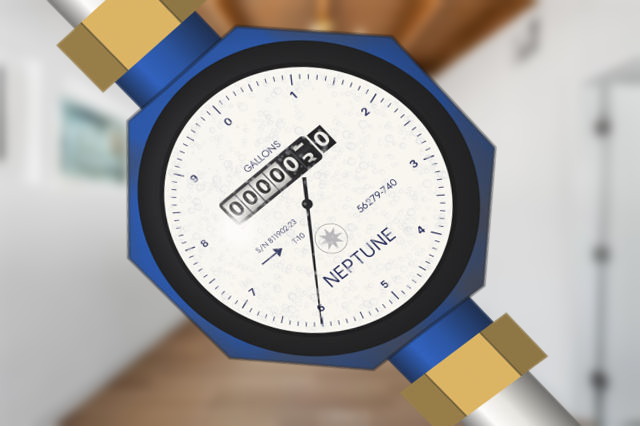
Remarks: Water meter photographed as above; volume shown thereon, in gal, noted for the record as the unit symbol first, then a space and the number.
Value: gal 26.0
